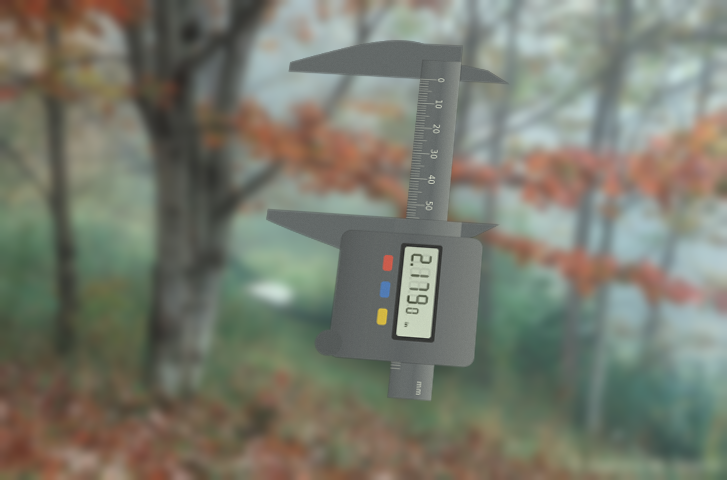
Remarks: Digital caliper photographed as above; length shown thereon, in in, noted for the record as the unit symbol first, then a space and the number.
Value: in 2.1790
